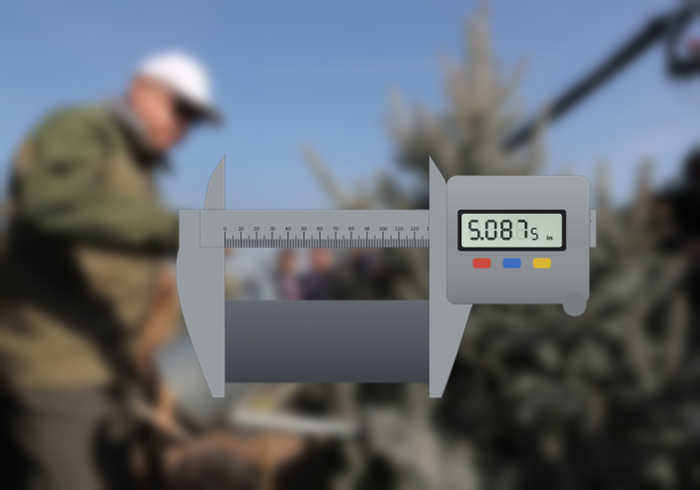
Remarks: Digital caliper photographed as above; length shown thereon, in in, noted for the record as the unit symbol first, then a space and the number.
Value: in 5.0875
